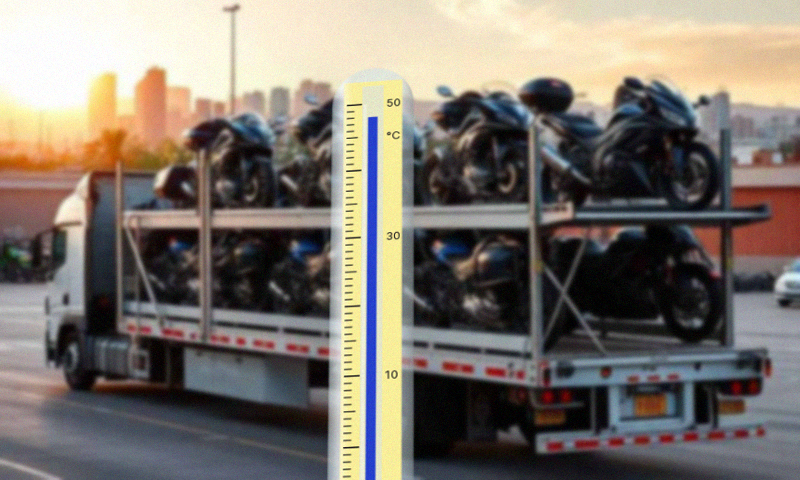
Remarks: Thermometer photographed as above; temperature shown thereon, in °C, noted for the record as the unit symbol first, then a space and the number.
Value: °C 48
